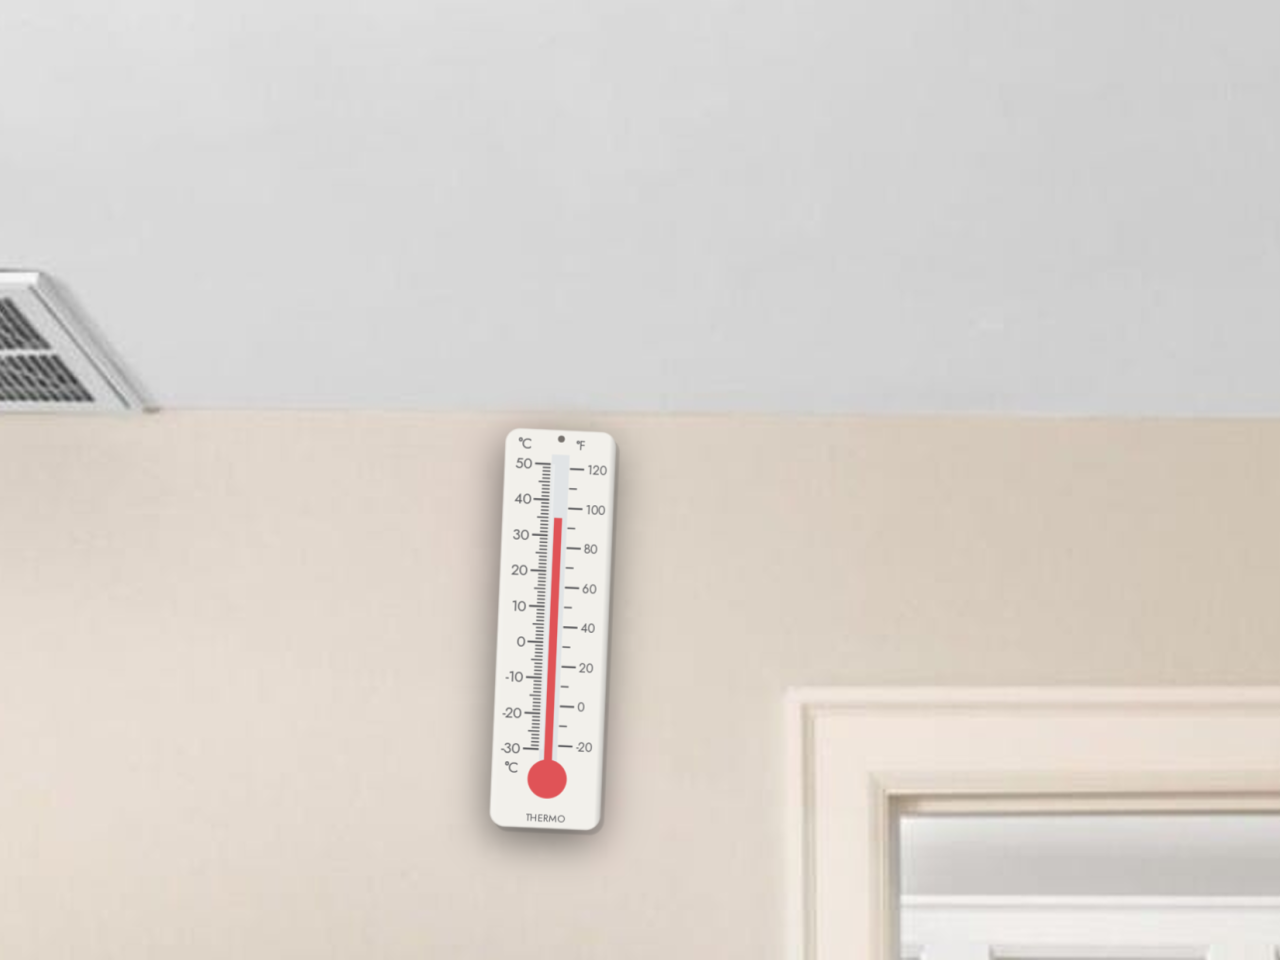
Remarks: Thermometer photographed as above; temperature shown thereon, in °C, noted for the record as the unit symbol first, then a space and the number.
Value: °C 35
